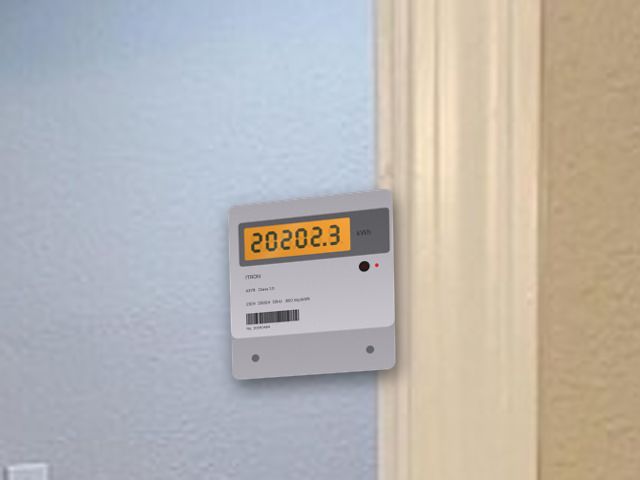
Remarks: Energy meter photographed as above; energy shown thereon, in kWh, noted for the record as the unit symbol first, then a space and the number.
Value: kWh 20202.3
